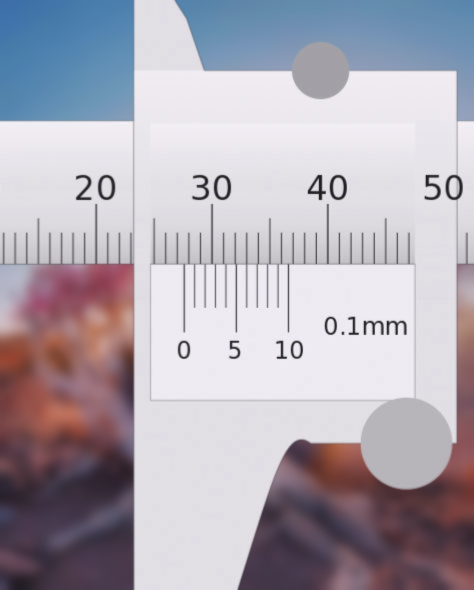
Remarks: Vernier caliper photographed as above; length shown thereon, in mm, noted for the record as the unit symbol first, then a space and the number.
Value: mm 27.6
